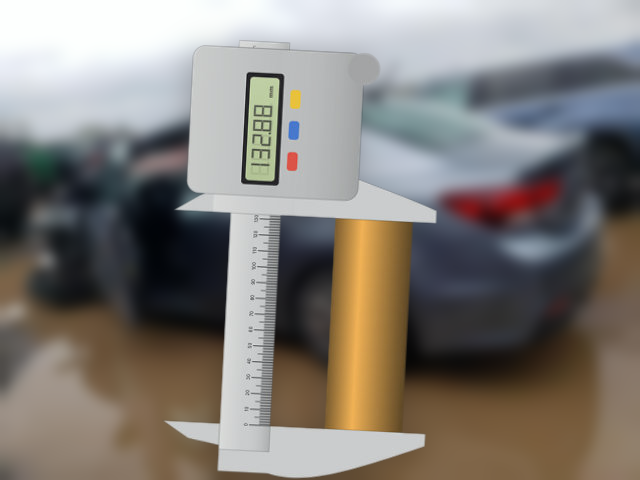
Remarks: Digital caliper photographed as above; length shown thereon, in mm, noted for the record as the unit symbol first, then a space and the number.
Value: mm 132.88
